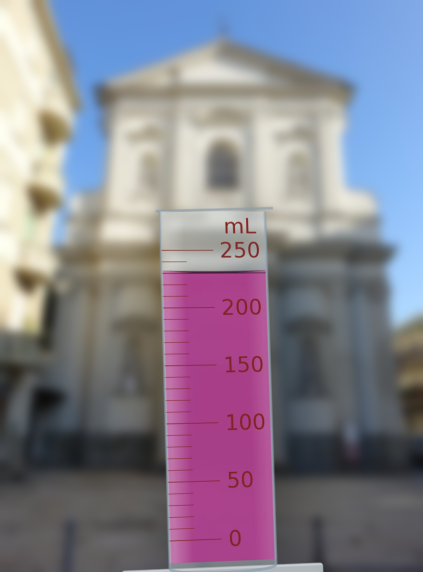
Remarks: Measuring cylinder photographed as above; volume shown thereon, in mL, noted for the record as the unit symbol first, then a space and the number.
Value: mL 230
